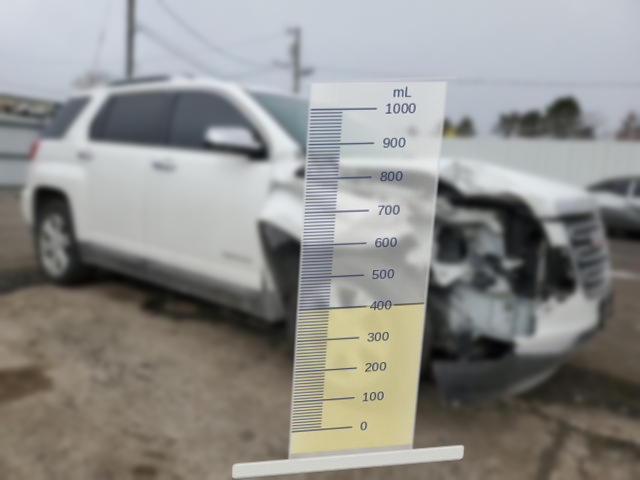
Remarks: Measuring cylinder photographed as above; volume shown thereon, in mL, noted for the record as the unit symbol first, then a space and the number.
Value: mL 400
